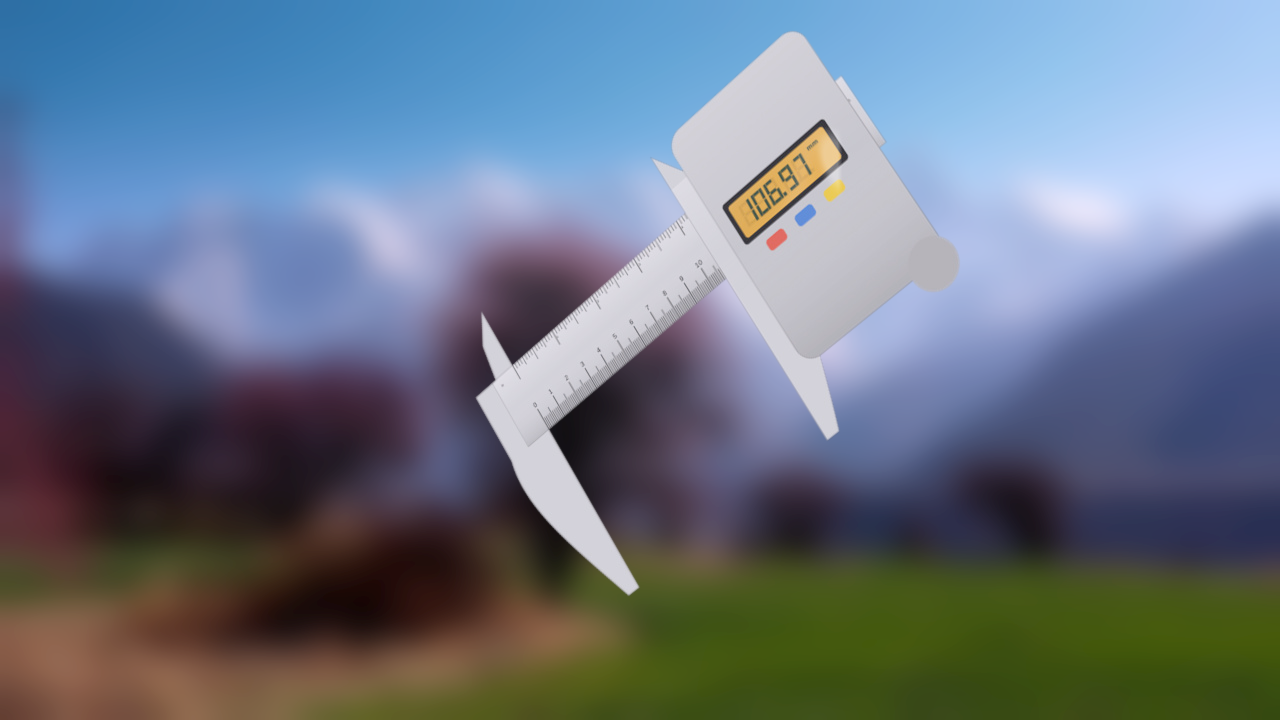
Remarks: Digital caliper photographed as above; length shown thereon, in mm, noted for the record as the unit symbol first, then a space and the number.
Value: mm 106.97
